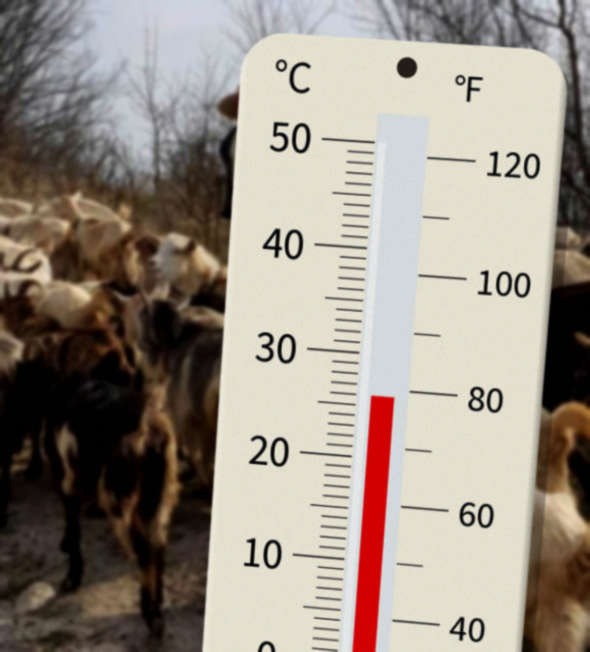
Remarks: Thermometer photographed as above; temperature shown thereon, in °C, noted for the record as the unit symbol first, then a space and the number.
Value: °C 26
